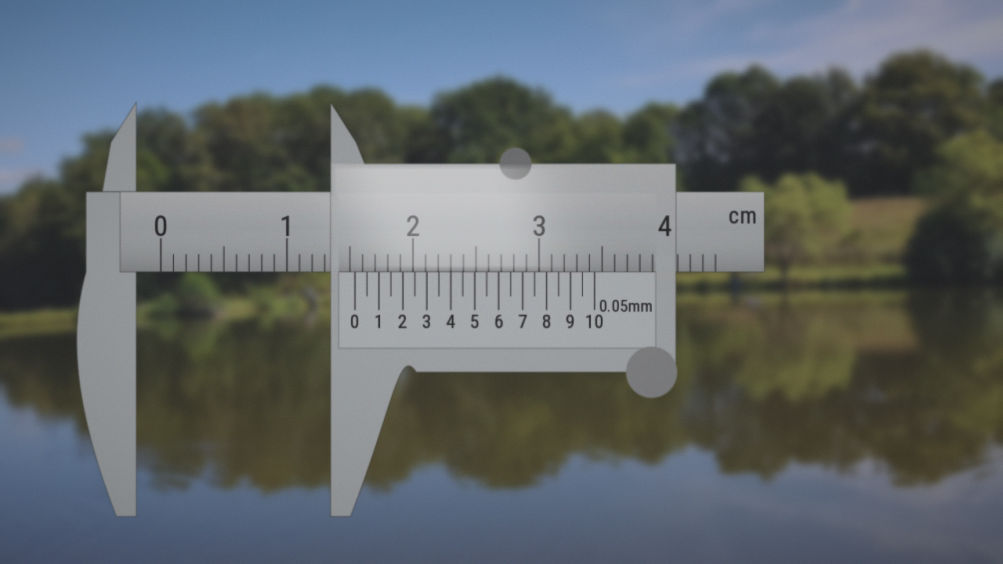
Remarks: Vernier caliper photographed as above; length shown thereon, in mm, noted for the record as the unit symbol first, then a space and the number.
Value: mm 15.4
